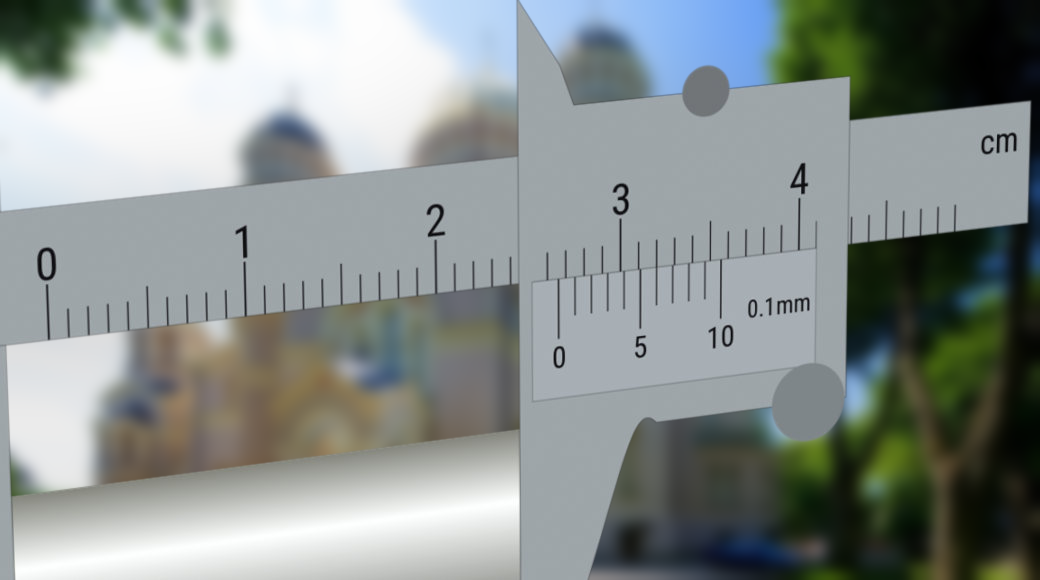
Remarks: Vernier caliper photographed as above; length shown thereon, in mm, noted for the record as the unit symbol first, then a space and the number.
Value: mm 26.6
